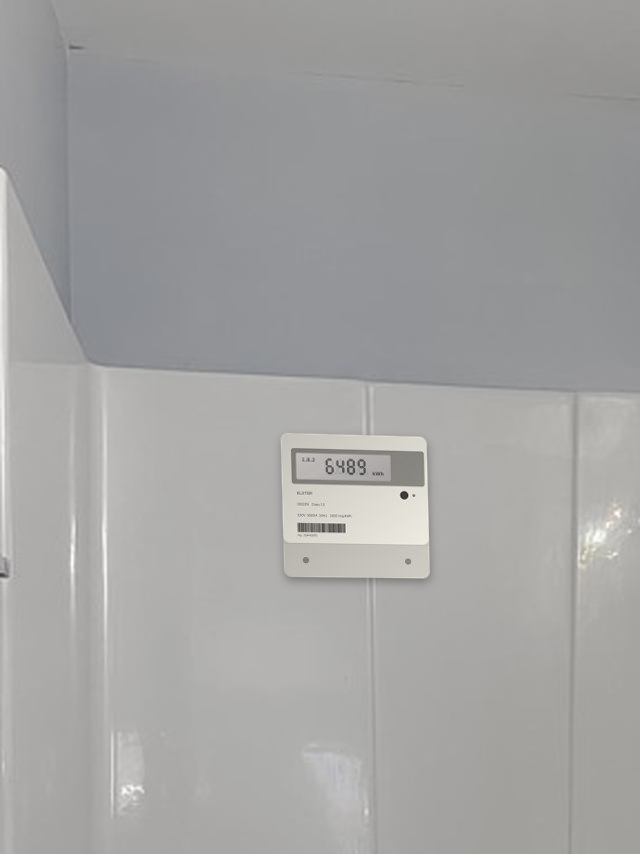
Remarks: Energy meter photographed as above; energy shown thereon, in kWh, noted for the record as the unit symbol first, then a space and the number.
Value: kWh 6489
